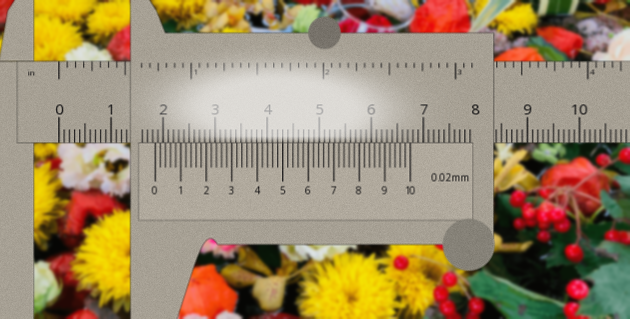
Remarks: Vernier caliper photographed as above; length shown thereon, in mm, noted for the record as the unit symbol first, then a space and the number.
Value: mm 18.5
